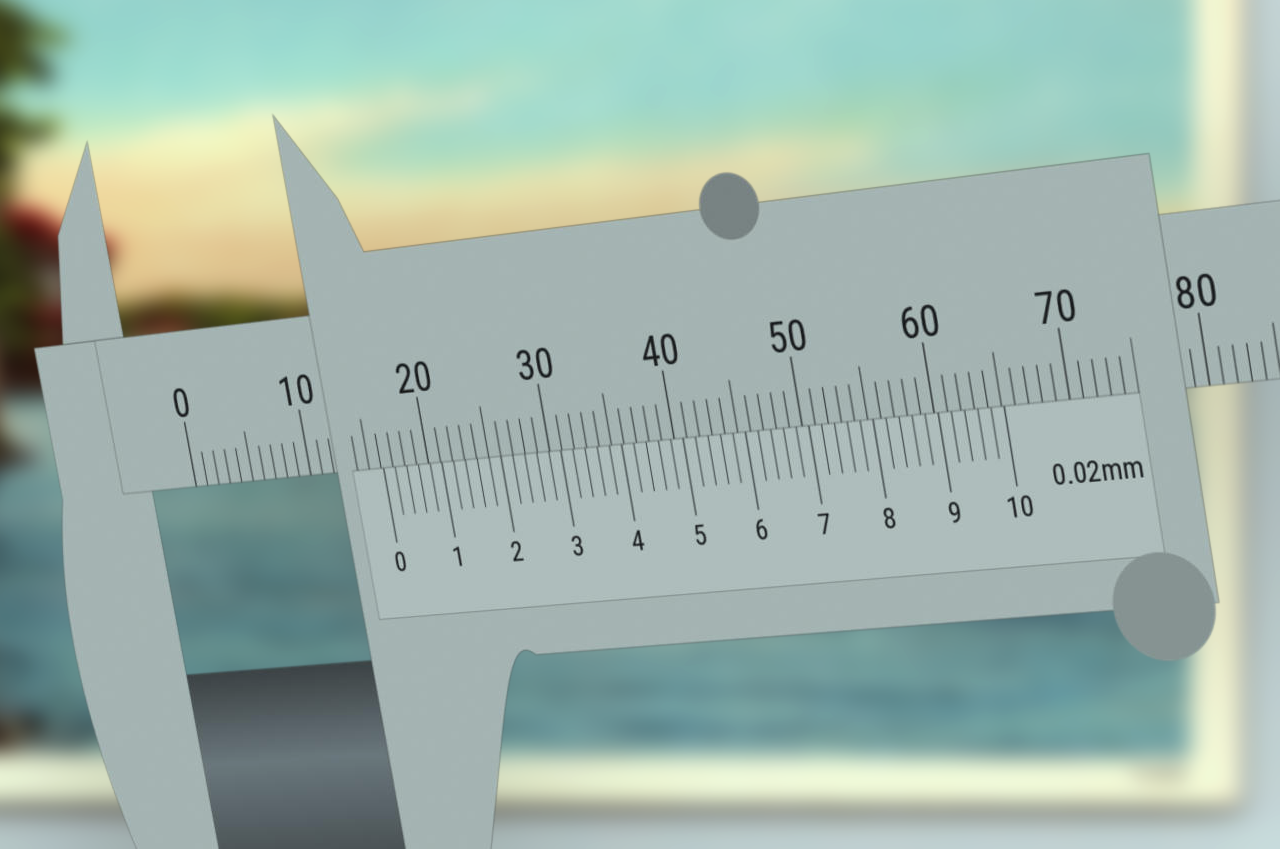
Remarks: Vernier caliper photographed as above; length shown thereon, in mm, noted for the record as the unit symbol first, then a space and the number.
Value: mm 16.2
